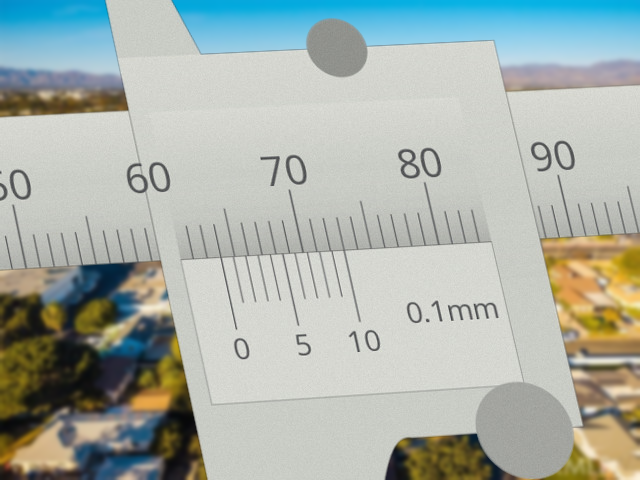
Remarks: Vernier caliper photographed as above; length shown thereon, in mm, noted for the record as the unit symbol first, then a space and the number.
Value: mm 64.0
